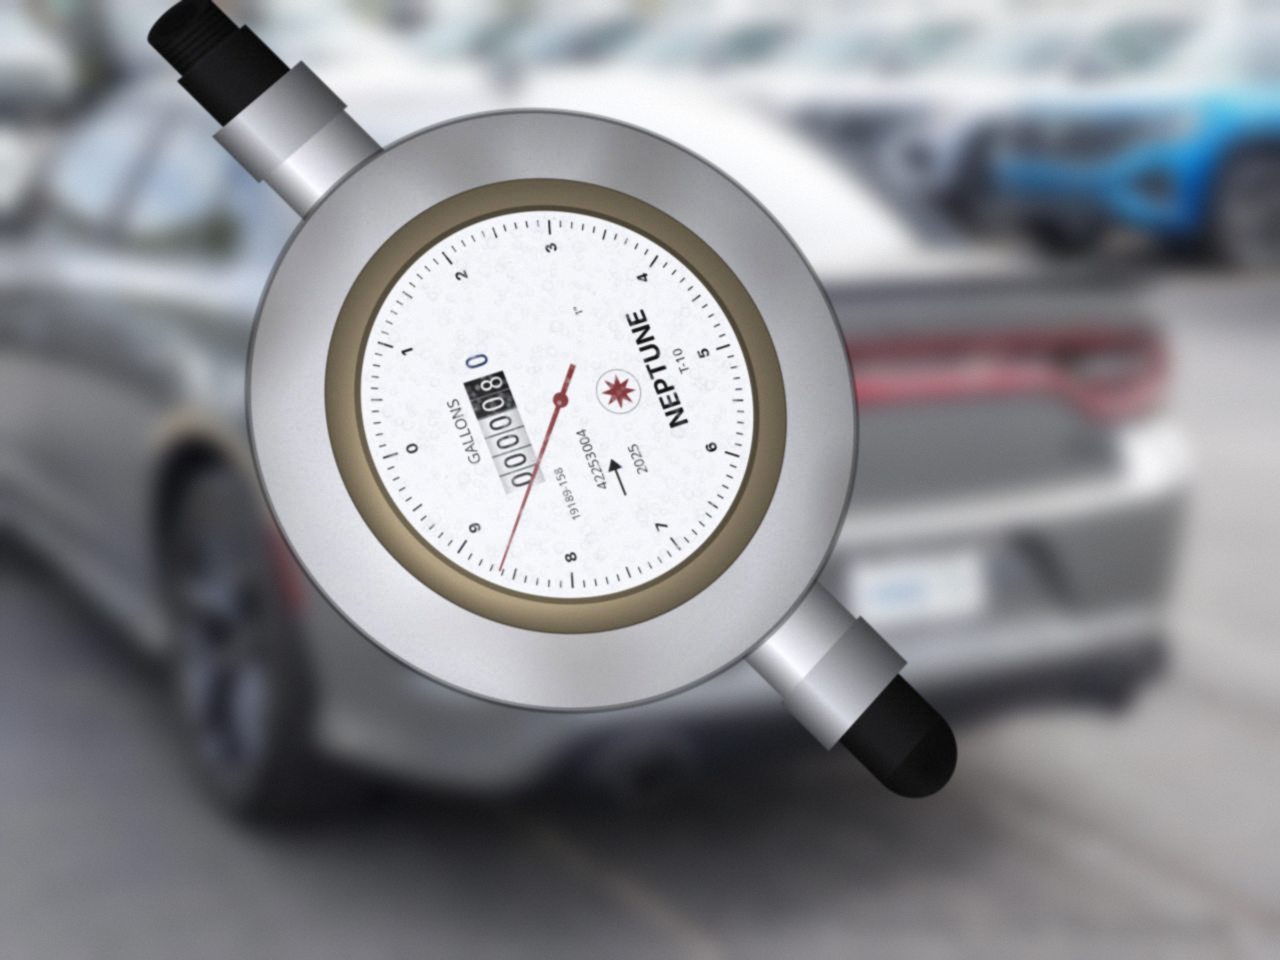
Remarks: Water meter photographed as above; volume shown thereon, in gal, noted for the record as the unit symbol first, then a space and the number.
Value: gal 78.6
